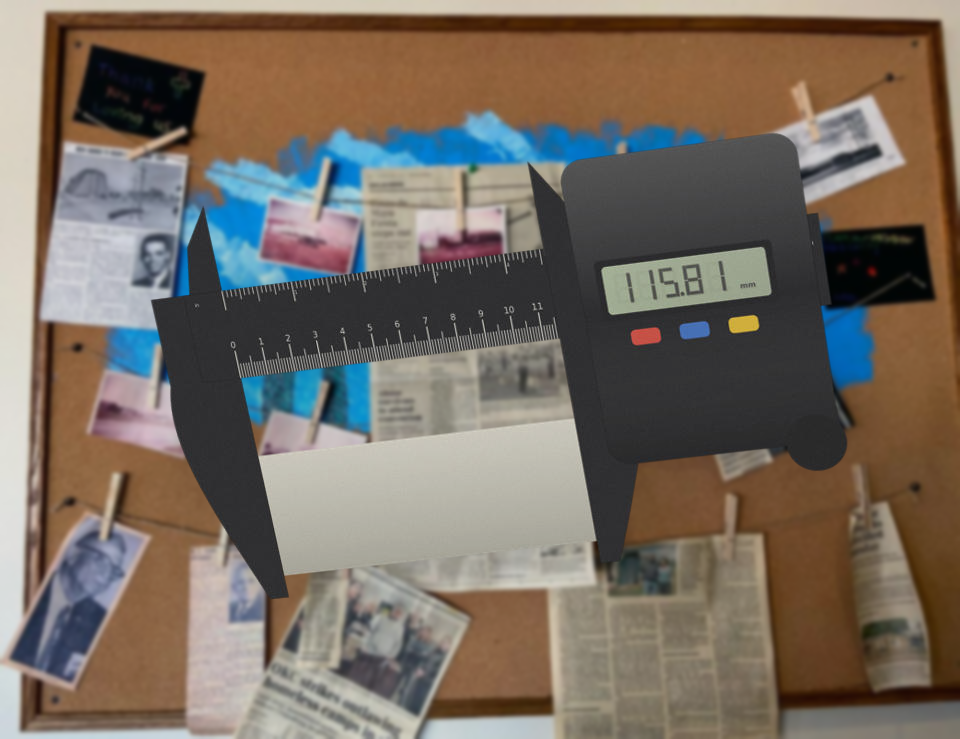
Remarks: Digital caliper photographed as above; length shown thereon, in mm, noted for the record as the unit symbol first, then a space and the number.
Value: mm 115.81
